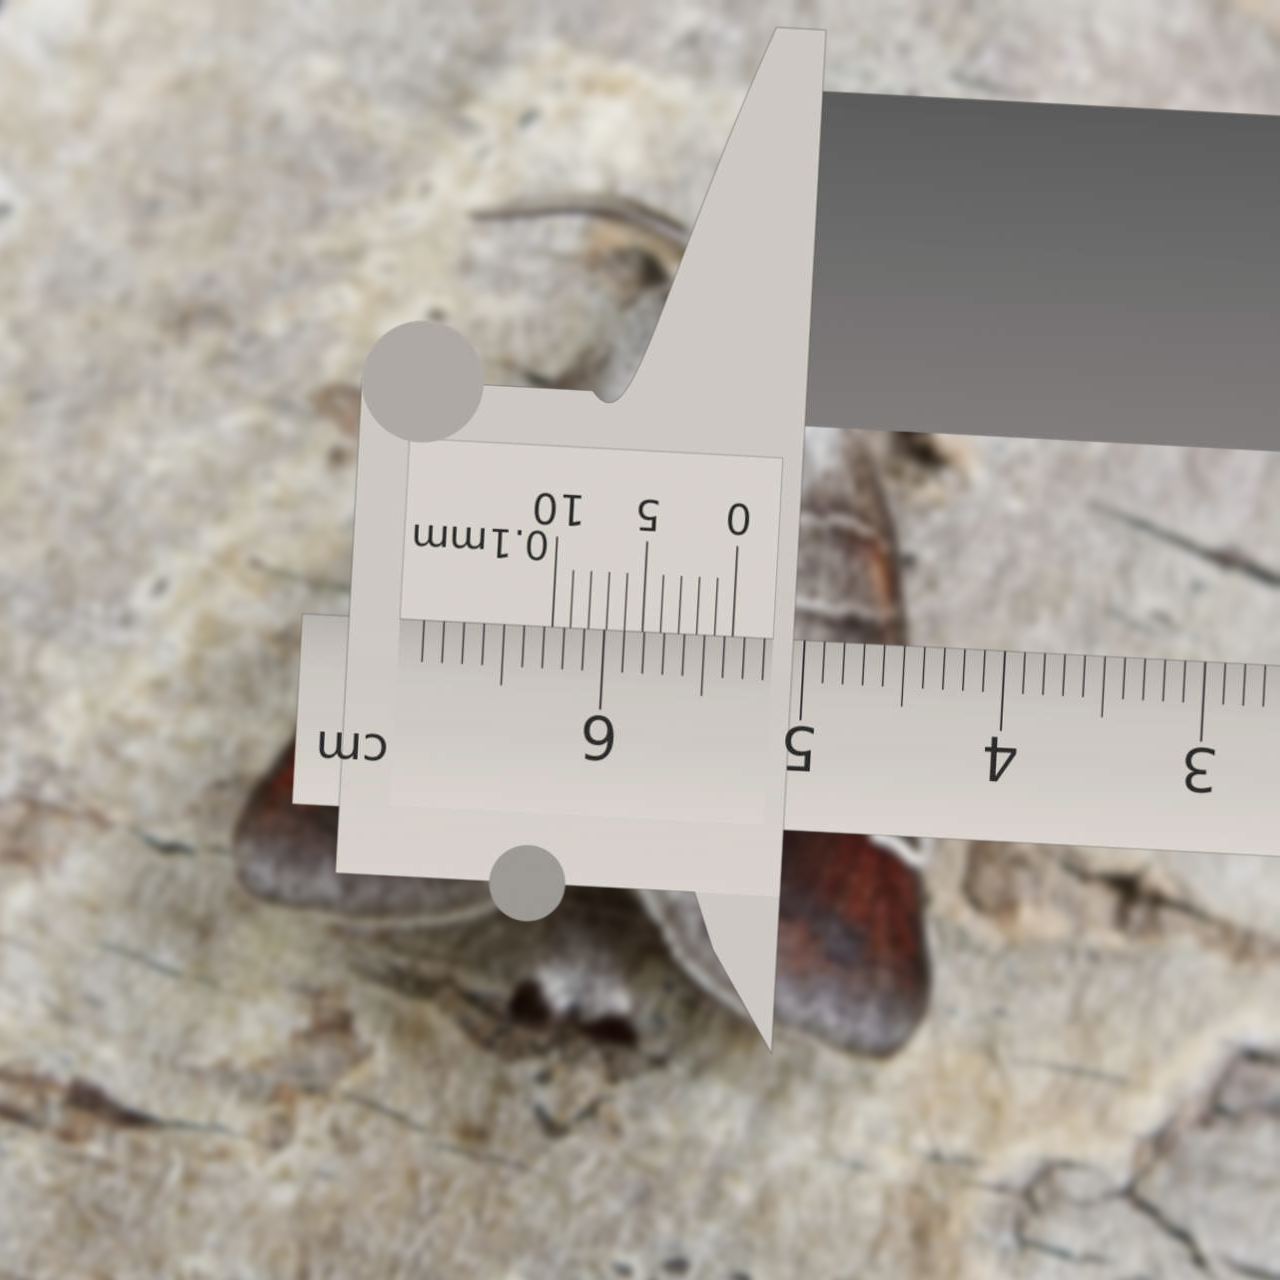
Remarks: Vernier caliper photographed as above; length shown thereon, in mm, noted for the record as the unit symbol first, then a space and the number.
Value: mm 53.6
